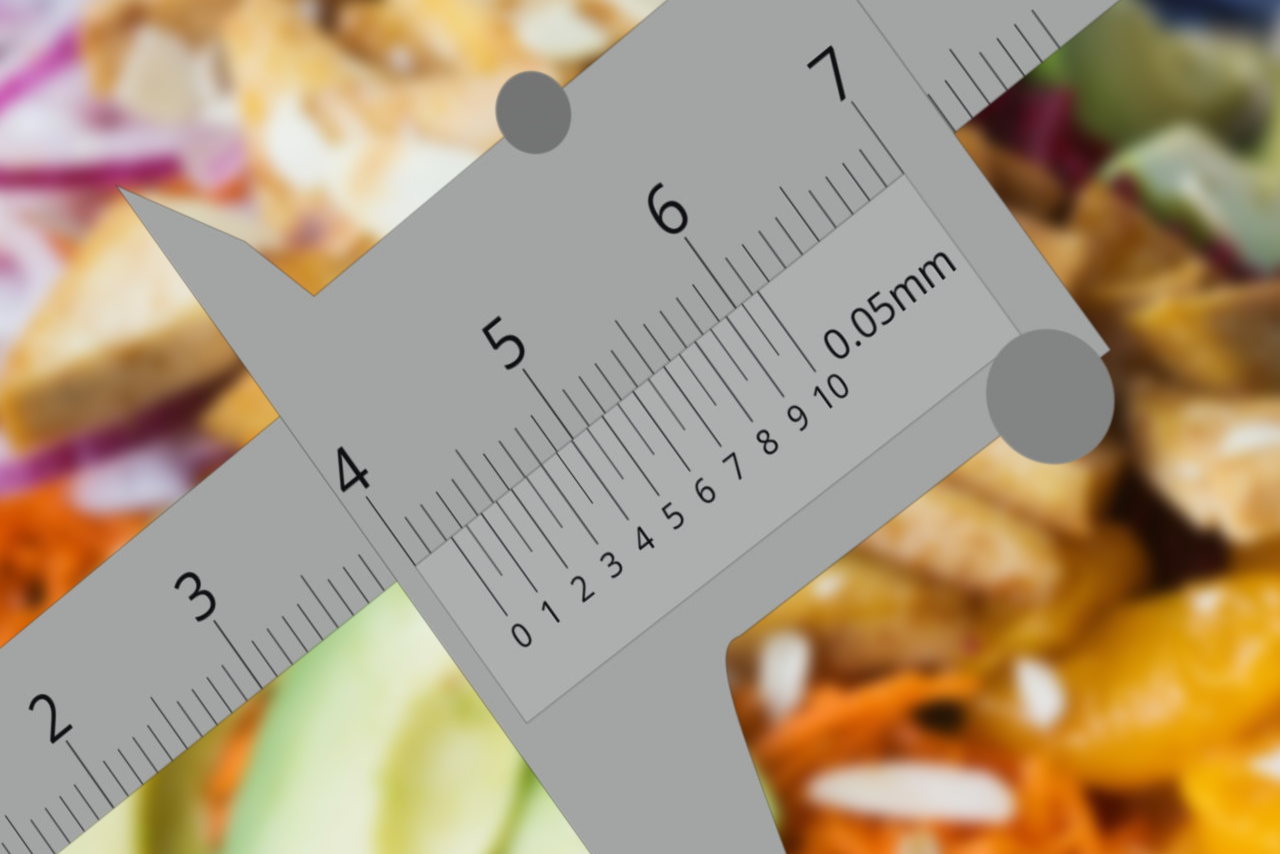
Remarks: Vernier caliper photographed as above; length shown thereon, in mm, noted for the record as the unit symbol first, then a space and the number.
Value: mm 42.3
